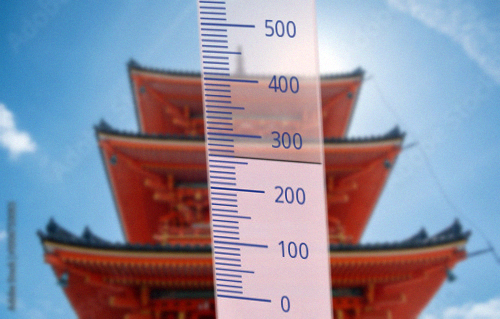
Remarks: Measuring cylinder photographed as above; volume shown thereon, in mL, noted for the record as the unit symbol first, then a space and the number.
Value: mL 260
